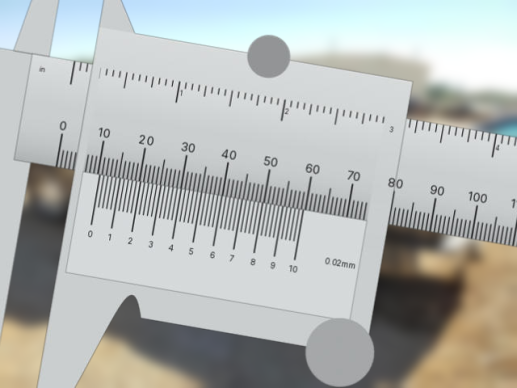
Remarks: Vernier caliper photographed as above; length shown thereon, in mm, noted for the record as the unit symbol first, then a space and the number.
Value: mm 10.5
